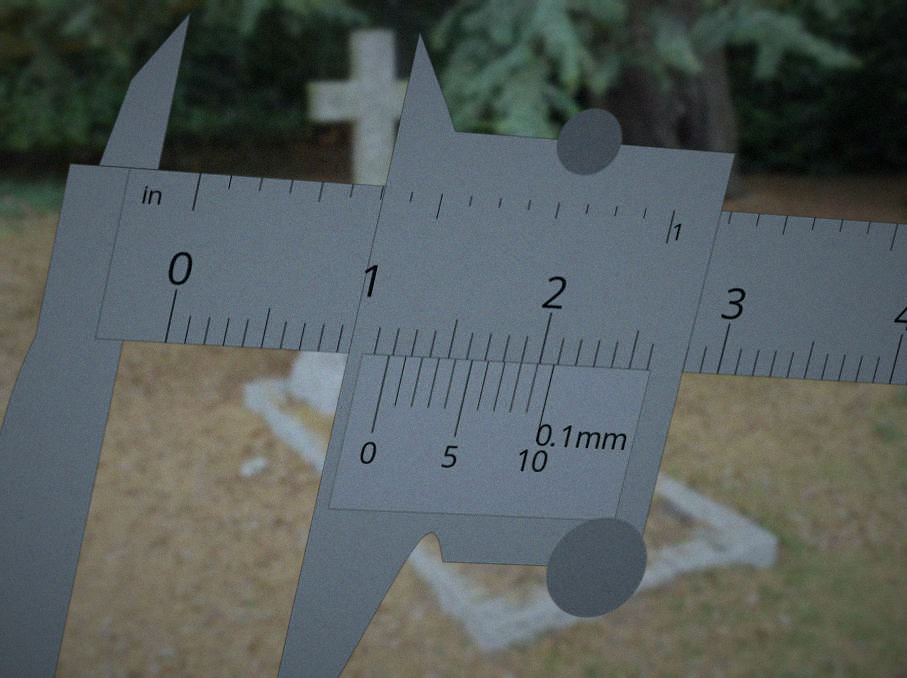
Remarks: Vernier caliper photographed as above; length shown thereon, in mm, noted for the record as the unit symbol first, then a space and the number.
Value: mm 11.8
